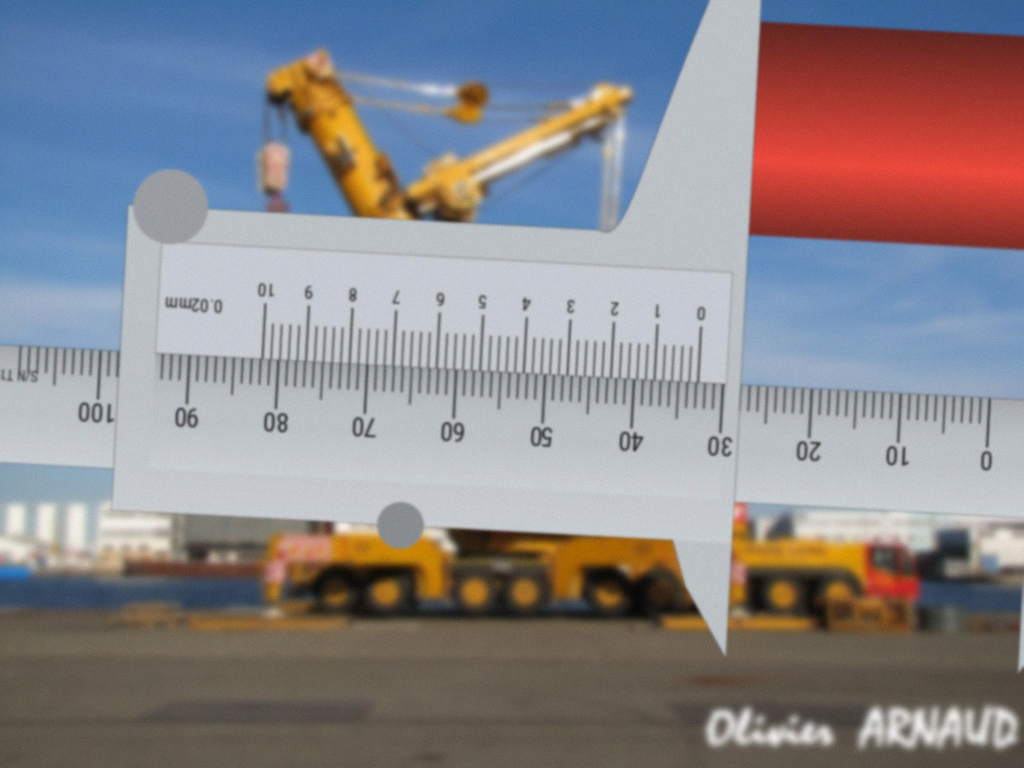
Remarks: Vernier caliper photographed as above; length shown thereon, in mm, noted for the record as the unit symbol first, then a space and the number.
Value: mm 32.8
